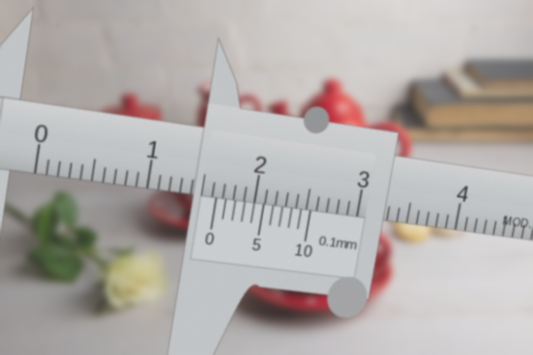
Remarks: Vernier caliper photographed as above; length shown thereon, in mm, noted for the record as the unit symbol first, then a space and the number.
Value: mm 16.4
